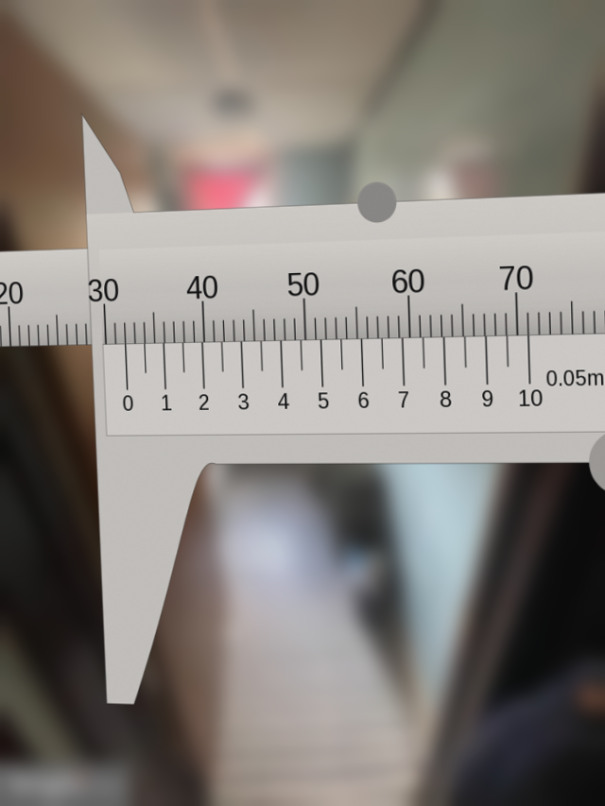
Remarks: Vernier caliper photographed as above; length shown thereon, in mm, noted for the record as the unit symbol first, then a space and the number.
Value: mm 32.0
